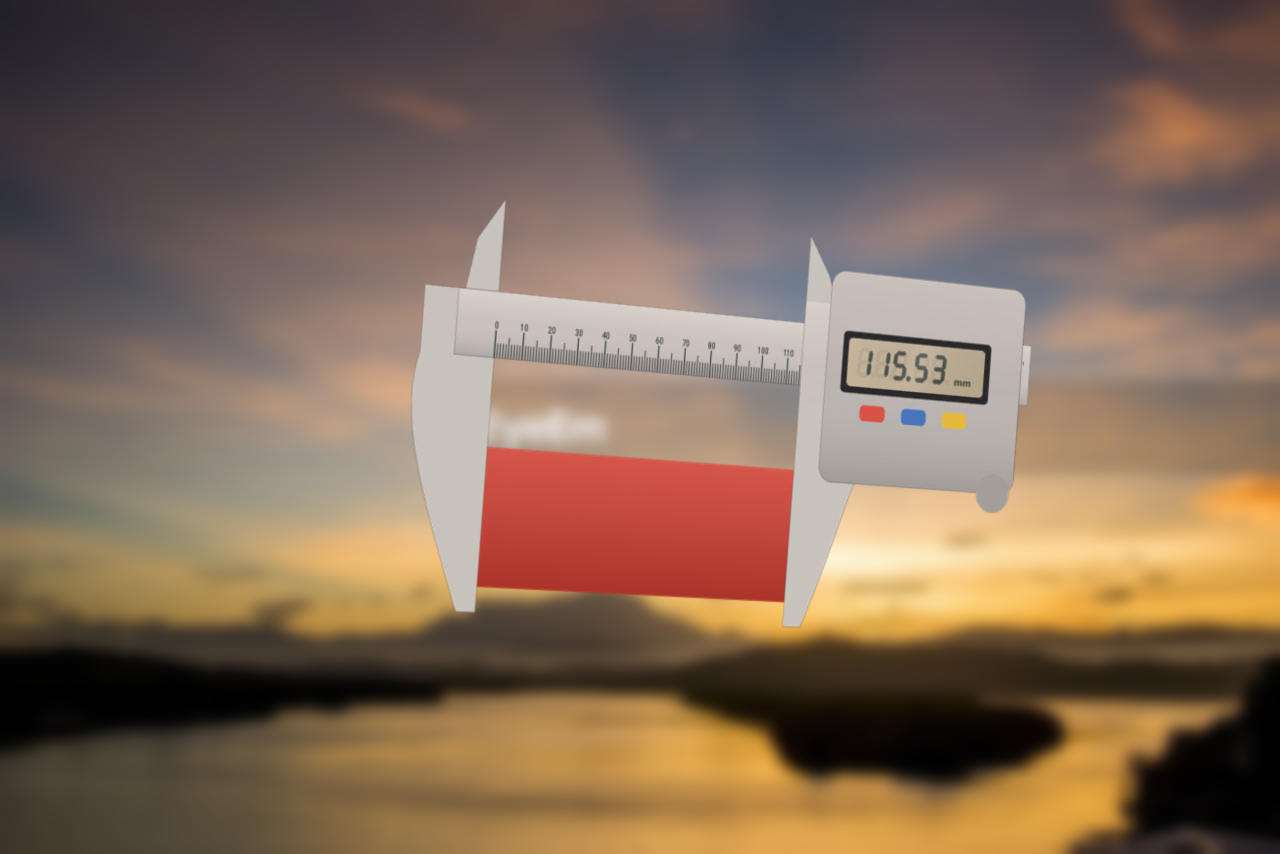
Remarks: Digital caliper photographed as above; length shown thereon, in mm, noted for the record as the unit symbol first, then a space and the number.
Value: mm 115.53
